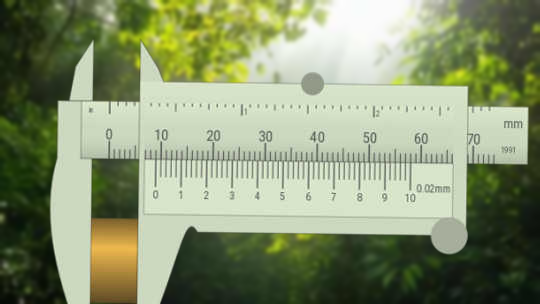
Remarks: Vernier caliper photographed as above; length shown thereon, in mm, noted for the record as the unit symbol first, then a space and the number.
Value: mm 9.0
